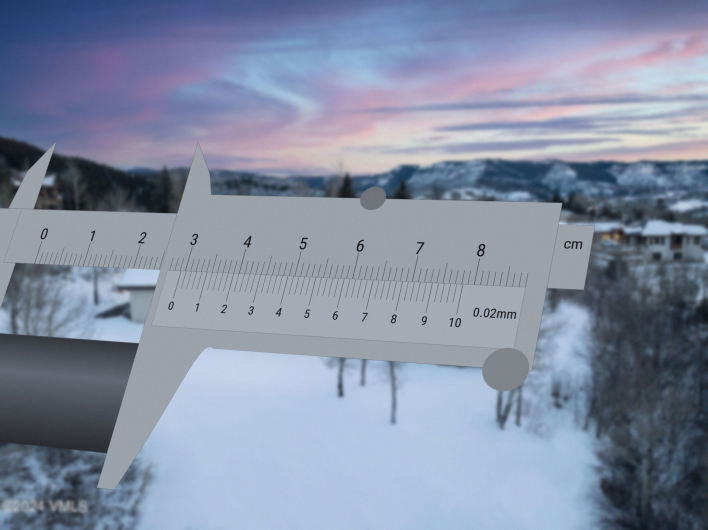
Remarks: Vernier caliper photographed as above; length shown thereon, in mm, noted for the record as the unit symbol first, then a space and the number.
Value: mm 29.2
